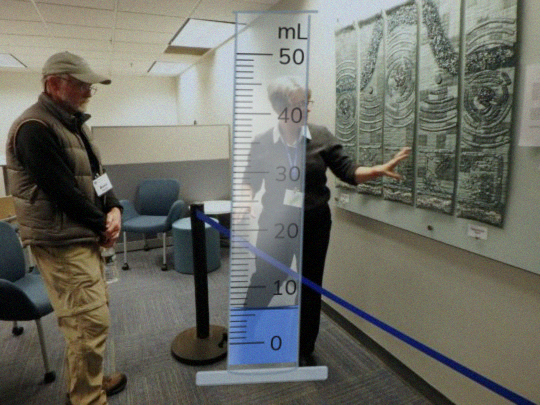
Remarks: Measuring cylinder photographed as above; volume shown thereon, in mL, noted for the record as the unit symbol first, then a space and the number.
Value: mL 6
